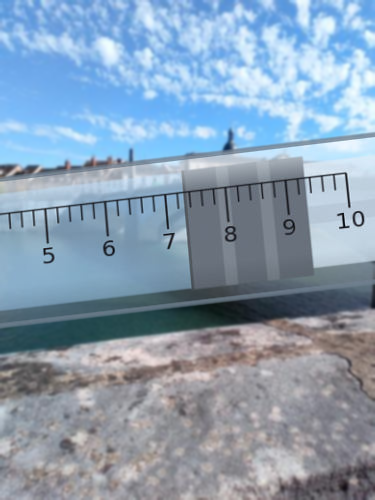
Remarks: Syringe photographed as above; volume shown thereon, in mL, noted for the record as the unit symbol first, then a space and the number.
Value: mL 7.3
